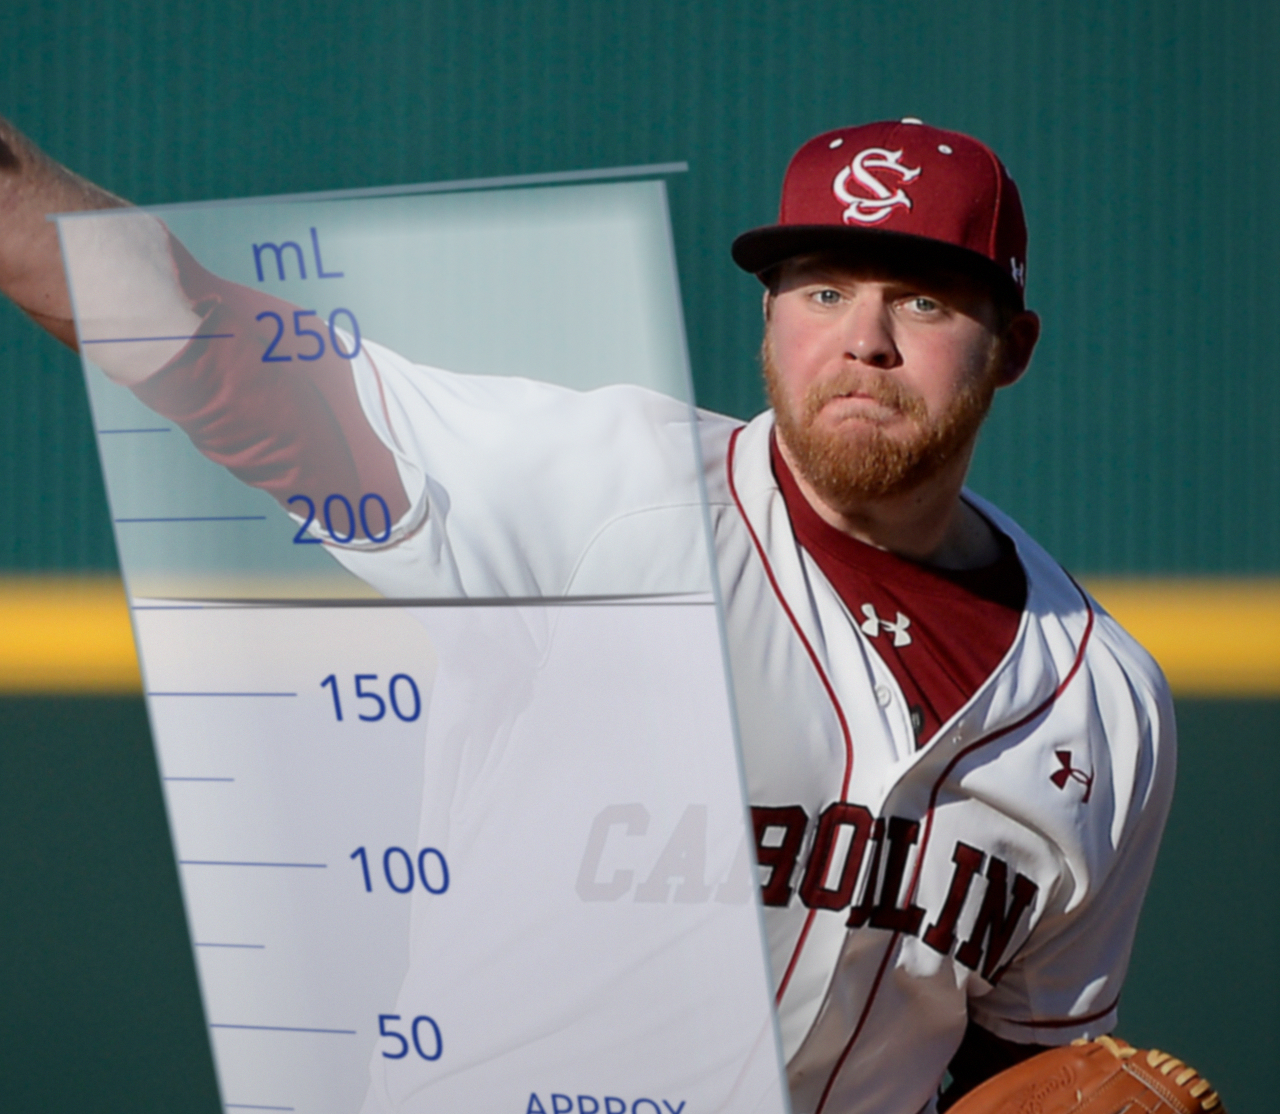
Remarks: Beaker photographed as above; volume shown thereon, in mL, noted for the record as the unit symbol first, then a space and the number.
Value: mL 175
